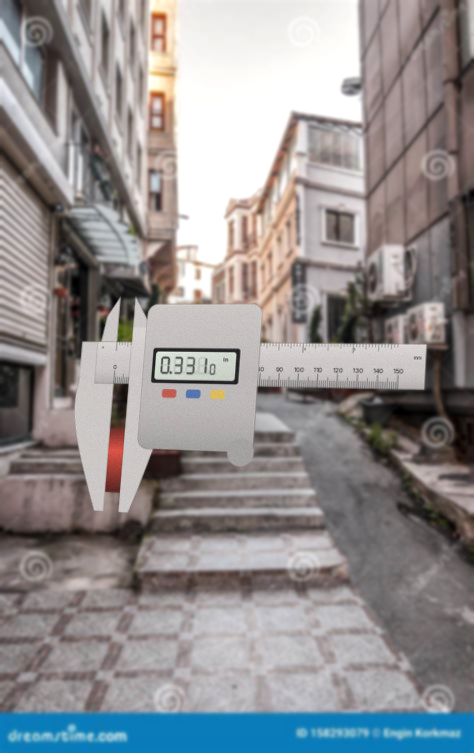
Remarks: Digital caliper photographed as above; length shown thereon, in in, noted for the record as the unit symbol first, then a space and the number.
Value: in 0.3310
